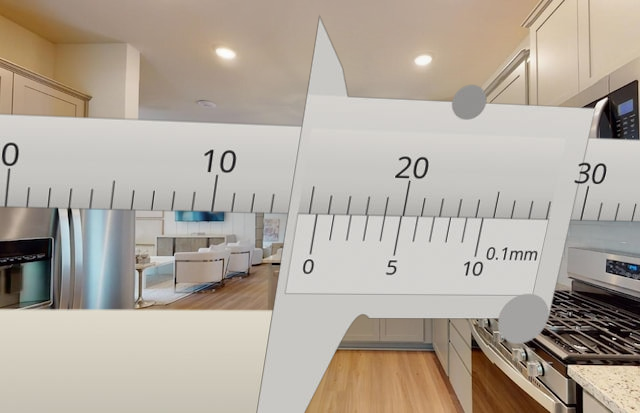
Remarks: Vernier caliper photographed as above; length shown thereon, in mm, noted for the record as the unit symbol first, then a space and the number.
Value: mm 15.4
